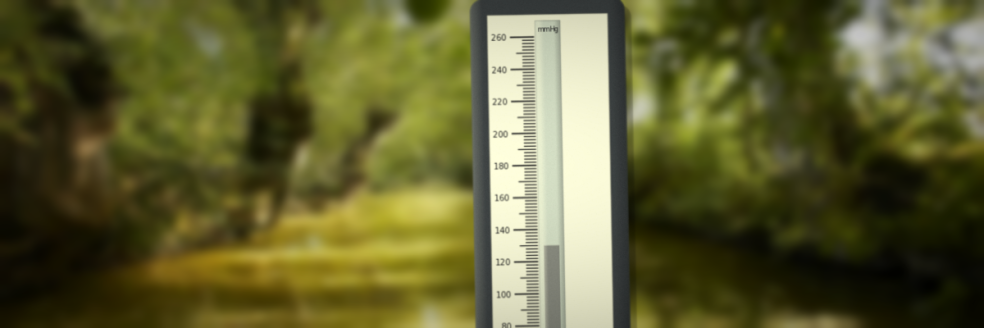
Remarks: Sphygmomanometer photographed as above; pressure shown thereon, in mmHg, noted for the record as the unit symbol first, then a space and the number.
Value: mmHg 130
